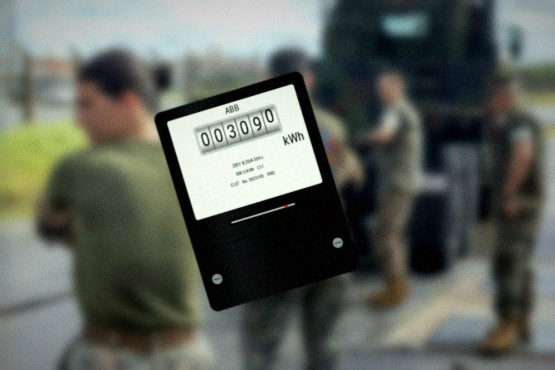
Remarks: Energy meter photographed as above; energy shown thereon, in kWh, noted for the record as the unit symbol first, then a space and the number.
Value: kWh 3090
